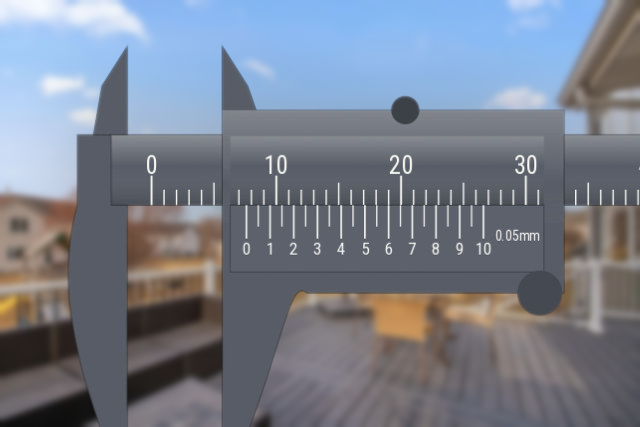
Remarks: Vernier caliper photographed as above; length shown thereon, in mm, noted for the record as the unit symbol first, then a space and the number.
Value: mm 7.6
